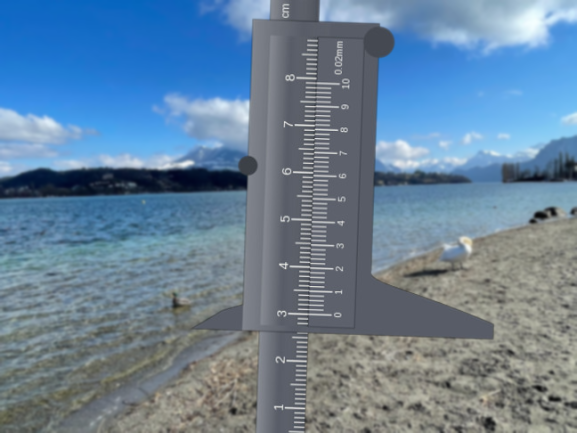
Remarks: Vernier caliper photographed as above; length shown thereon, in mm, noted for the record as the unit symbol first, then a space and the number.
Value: mm 30.0
